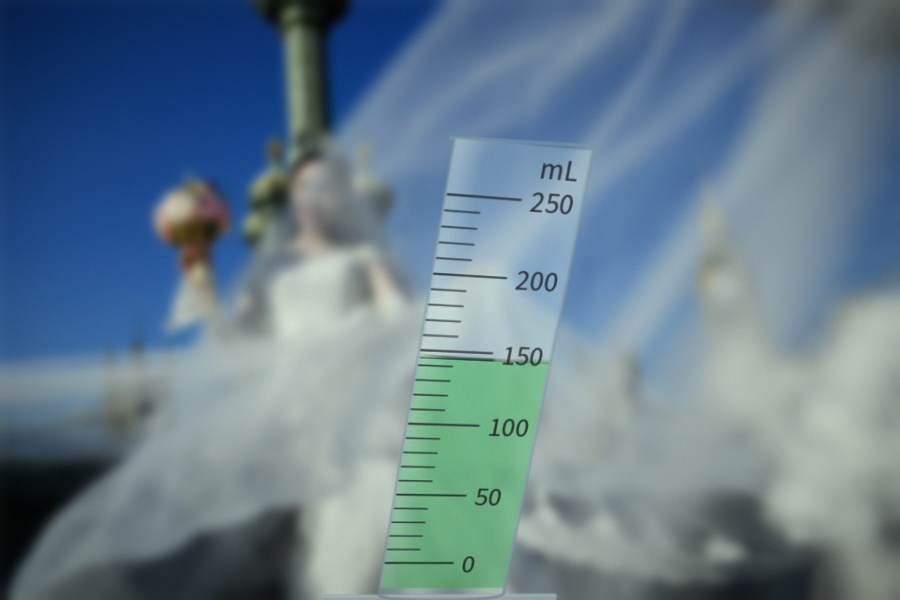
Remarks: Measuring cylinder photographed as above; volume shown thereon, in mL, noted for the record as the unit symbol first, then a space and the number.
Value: mL 145
